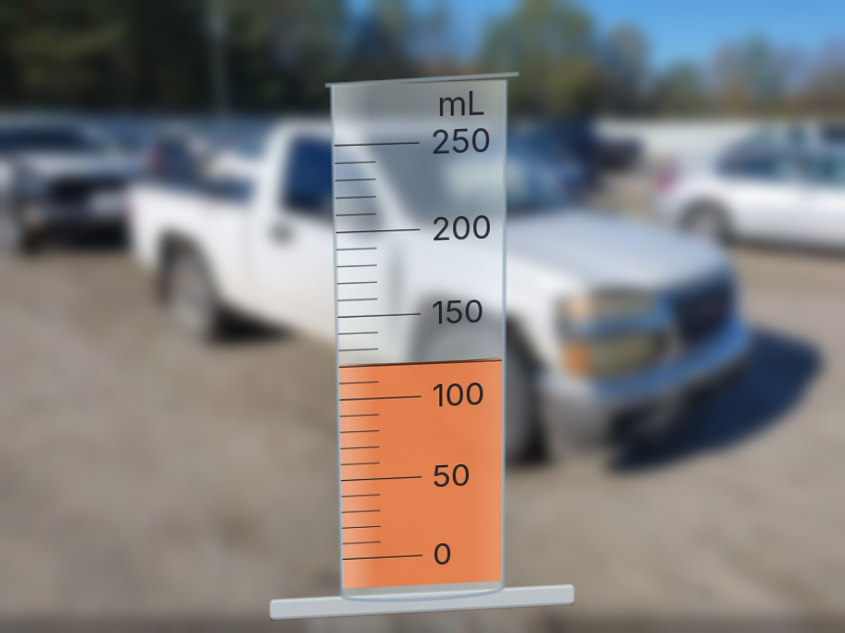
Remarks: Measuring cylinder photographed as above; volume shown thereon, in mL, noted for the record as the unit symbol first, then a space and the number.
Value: mL 120
